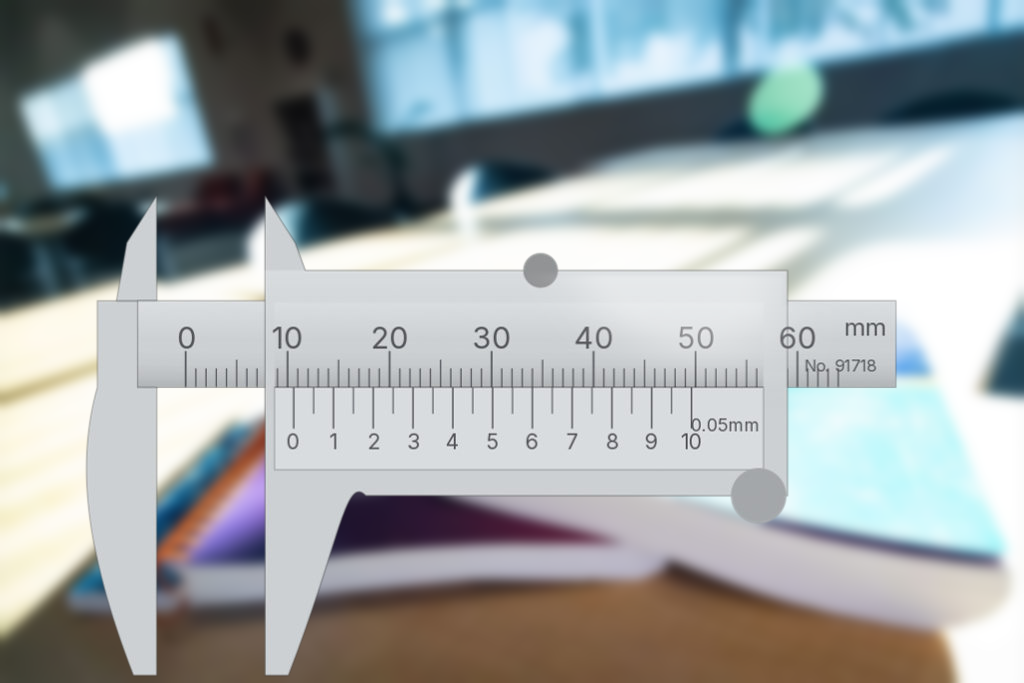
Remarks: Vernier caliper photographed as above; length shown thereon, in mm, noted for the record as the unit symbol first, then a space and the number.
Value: mm 10.6
